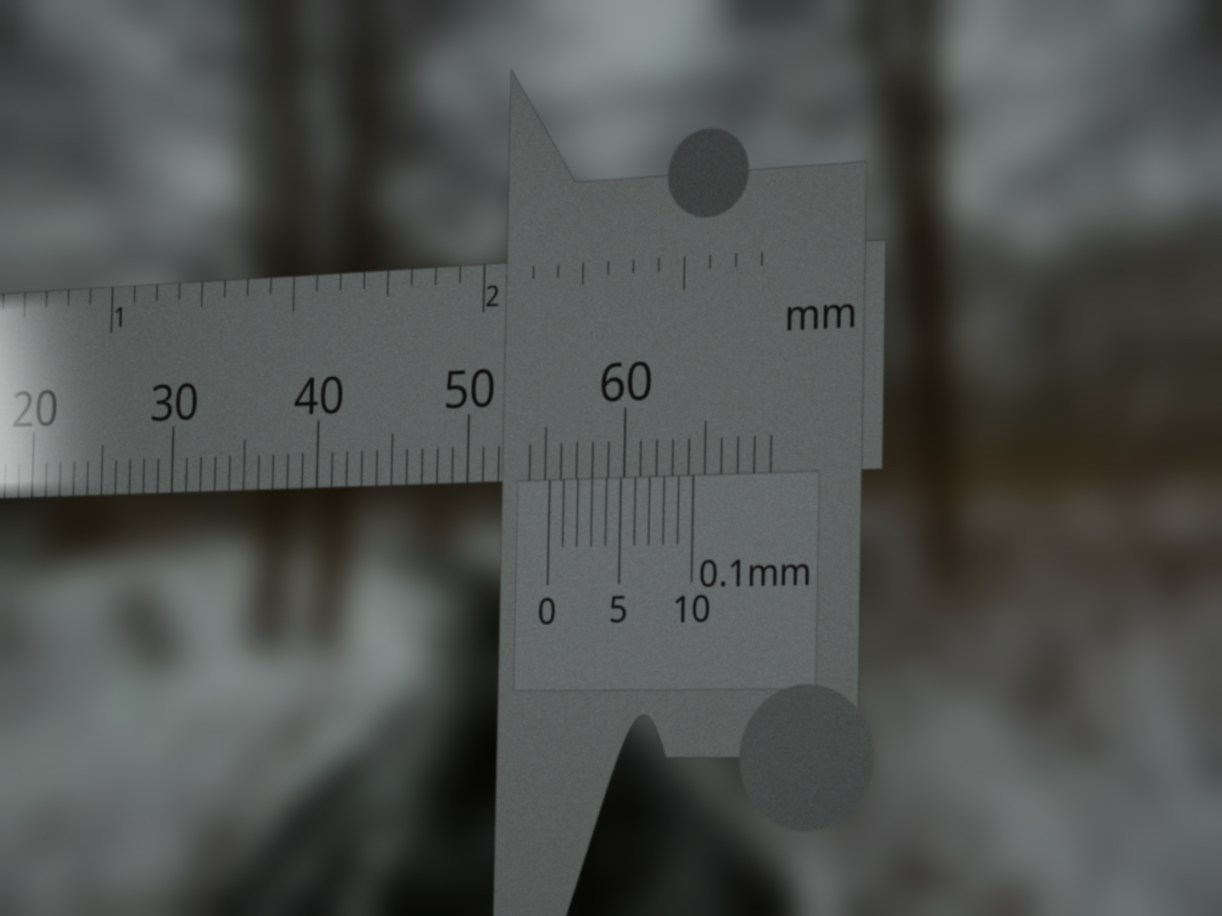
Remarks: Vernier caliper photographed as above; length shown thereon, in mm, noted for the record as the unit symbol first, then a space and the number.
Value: mm 55.3
